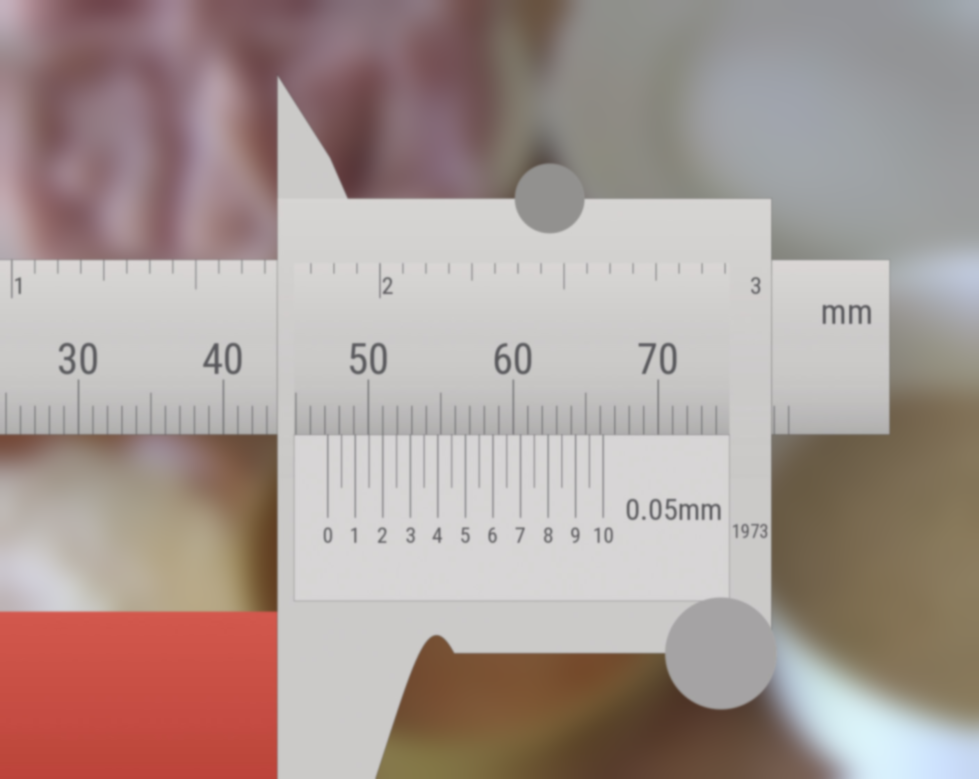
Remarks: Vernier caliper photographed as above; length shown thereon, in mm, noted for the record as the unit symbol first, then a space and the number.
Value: mm 47.2
